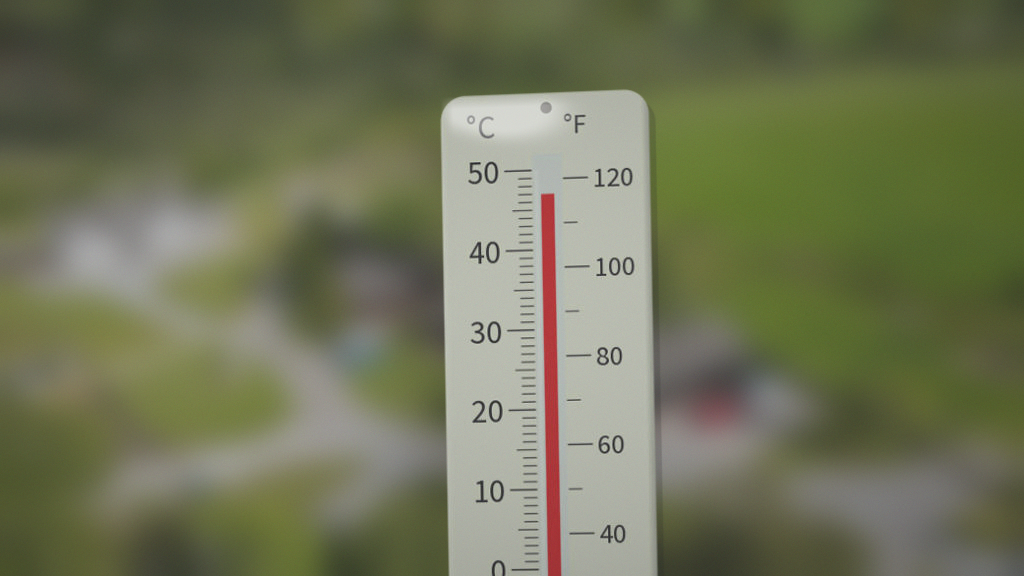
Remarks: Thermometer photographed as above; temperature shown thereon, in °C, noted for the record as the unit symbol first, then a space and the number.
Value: °C 47
